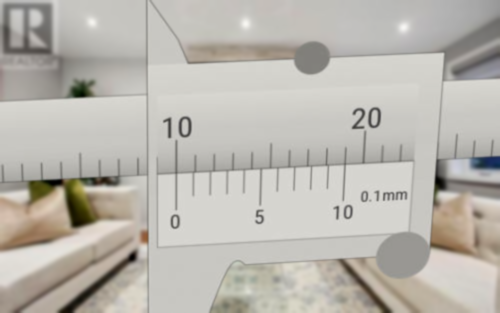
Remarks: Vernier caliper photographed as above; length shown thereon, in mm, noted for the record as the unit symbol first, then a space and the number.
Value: mm 10.0
